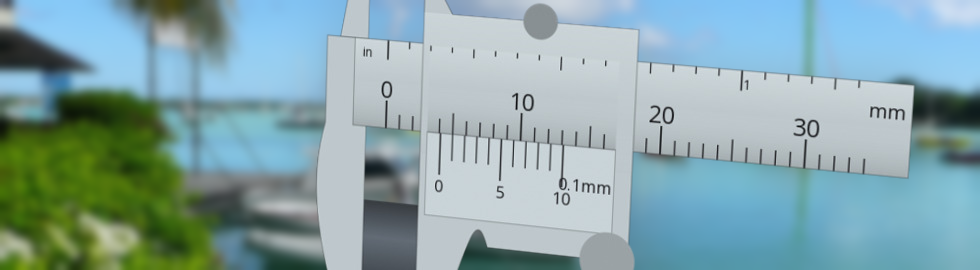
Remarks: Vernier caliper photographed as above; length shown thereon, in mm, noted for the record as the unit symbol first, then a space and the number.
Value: mm 4.1
